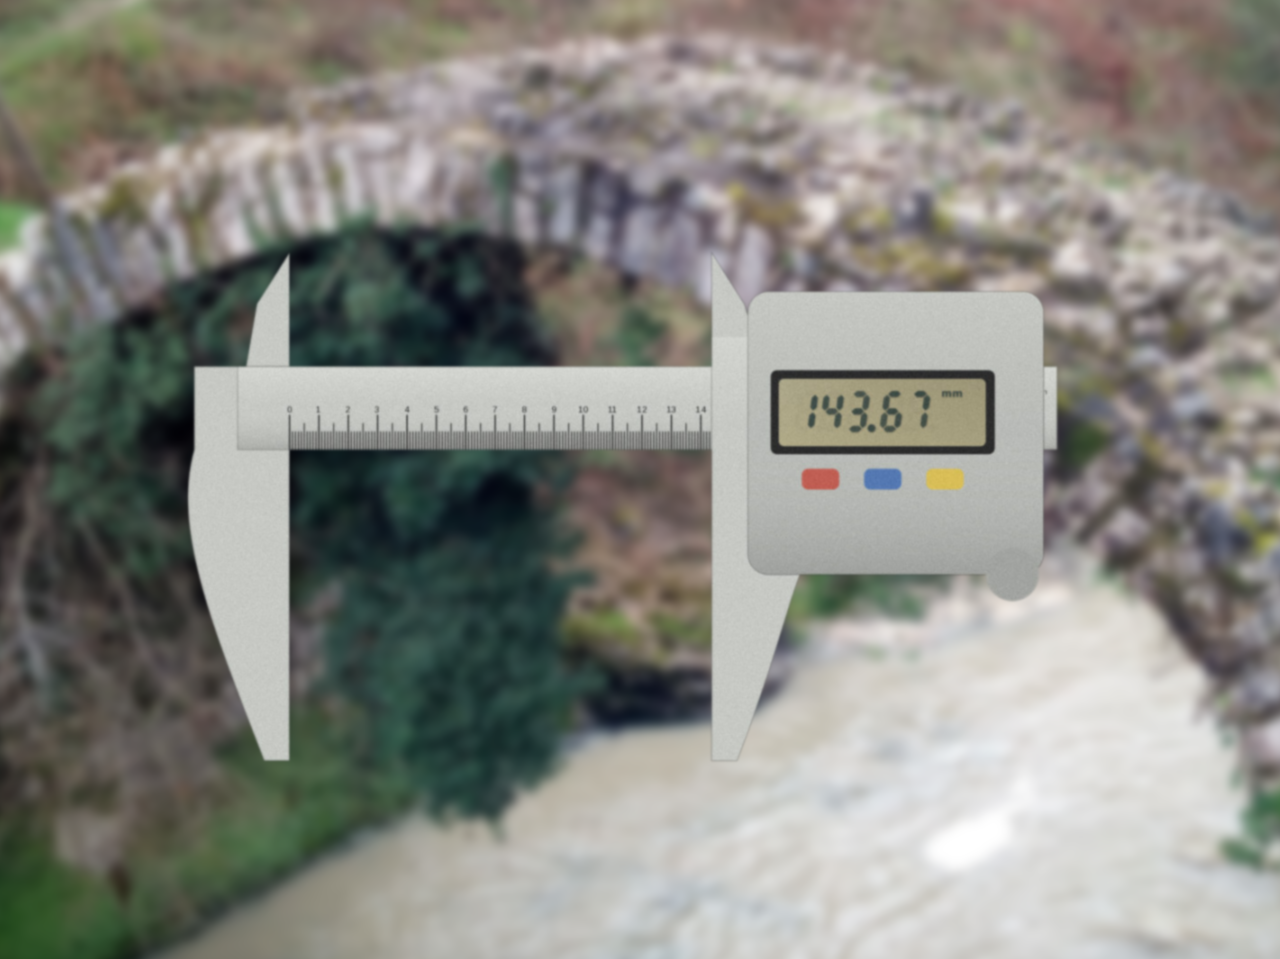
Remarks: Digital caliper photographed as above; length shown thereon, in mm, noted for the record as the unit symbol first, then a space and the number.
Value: mm 143.67
